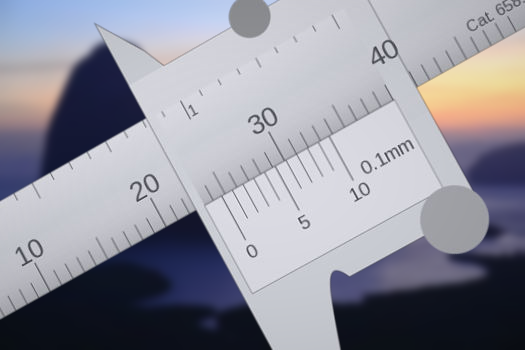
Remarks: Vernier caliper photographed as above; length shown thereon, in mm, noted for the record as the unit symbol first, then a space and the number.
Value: mm 24.7
